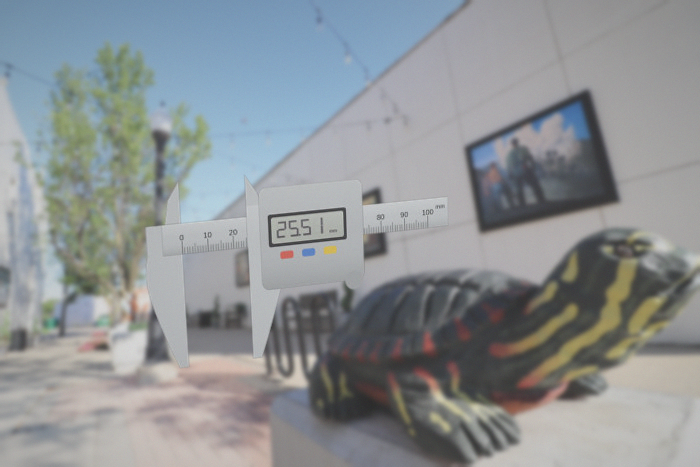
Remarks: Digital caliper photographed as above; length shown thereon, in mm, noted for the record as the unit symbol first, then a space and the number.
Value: mm 25.51
